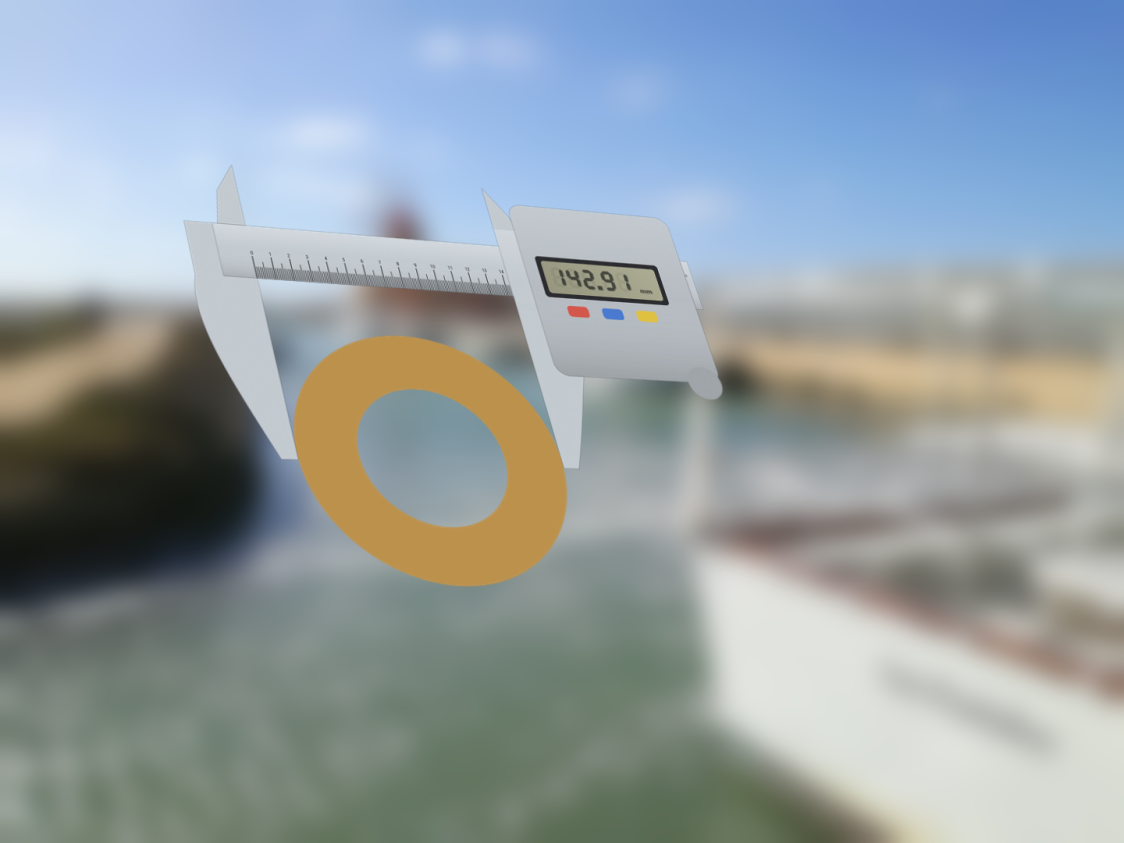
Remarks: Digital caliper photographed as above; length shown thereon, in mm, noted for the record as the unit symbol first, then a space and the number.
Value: mm 142.91
